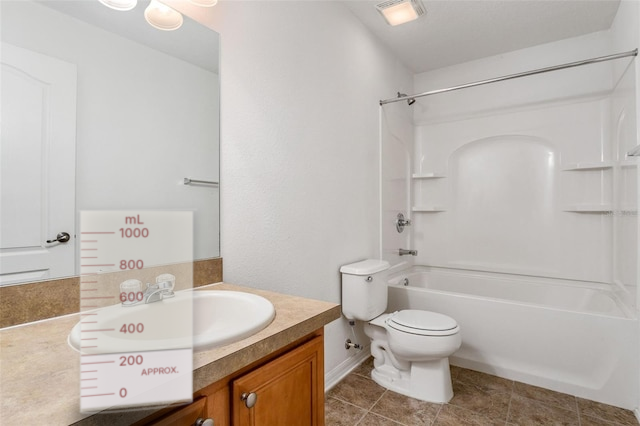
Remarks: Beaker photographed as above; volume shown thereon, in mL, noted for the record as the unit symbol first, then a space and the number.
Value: mL 250
